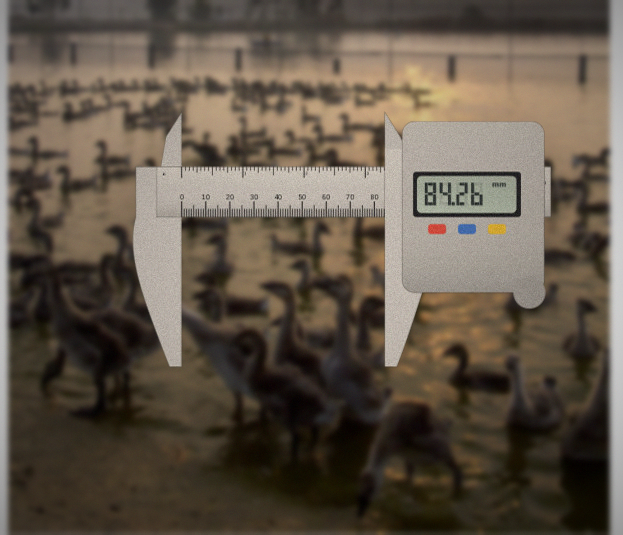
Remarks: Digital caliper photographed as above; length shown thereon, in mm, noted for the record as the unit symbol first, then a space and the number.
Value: mm 84.26
